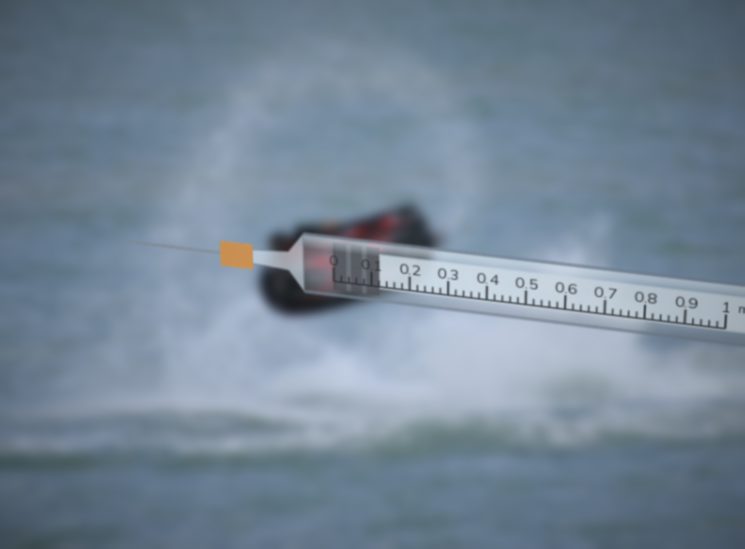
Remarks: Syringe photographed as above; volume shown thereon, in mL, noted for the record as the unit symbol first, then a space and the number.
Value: mL 0
